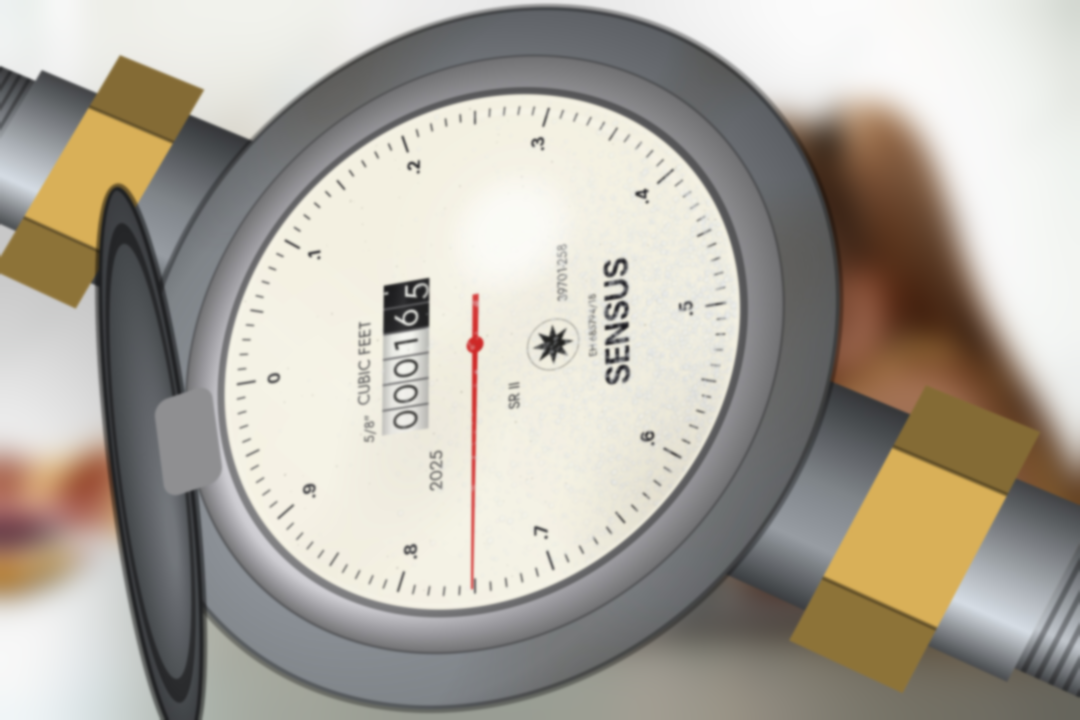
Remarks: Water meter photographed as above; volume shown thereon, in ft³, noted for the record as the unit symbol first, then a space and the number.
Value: ft³ 164.75
